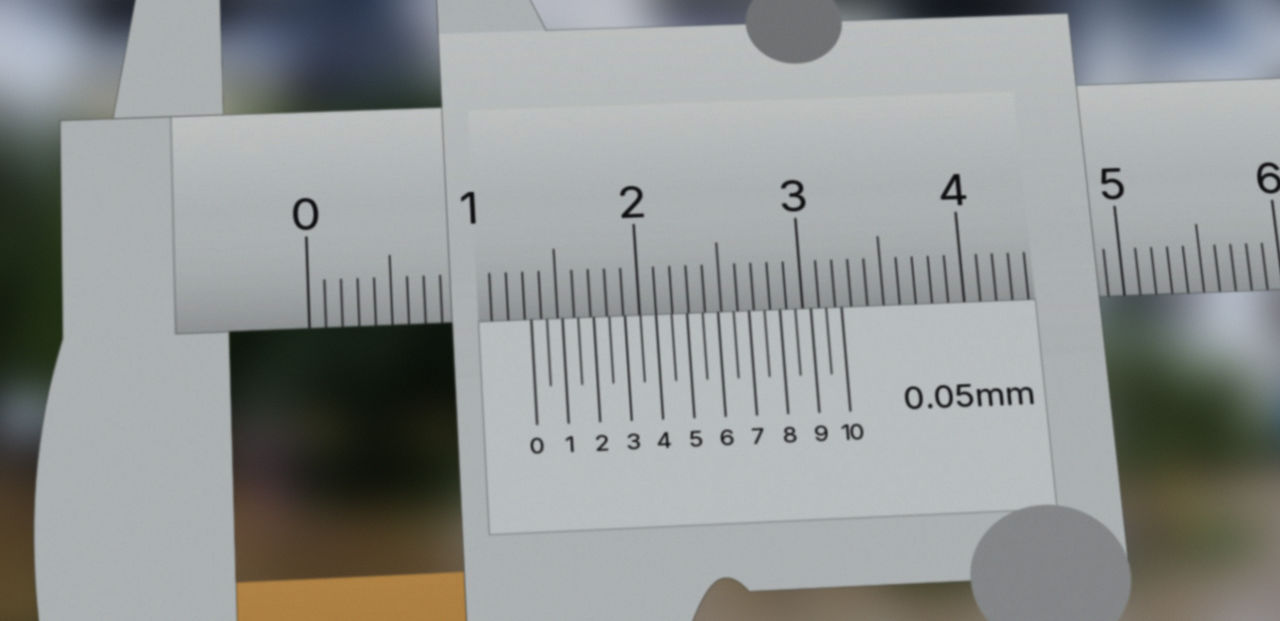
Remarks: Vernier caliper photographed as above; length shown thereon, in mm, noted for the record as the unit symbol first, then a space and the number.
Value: mm 13.4
